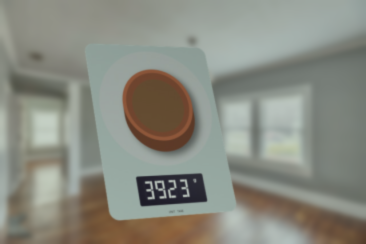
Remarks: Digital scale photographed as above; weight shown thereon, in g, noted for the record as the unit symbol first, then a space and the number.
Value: g 3923
